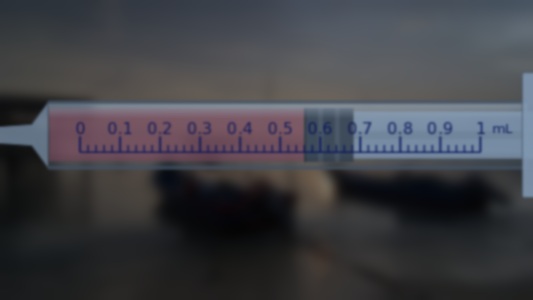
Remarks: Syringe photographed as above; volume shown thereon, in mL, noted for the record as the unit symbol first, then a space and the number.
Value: mL 0.56
